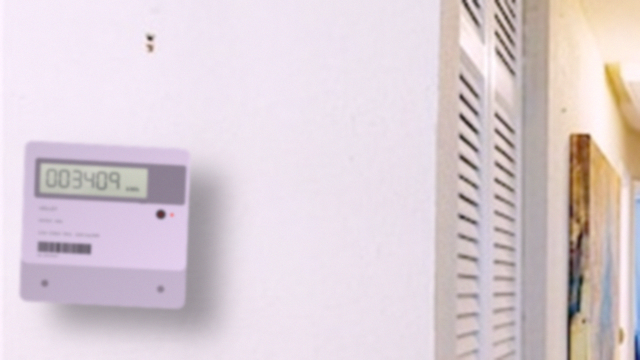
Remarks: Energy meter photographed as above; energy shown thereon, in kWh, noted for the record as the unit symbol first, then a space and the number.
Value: kWh 3409
